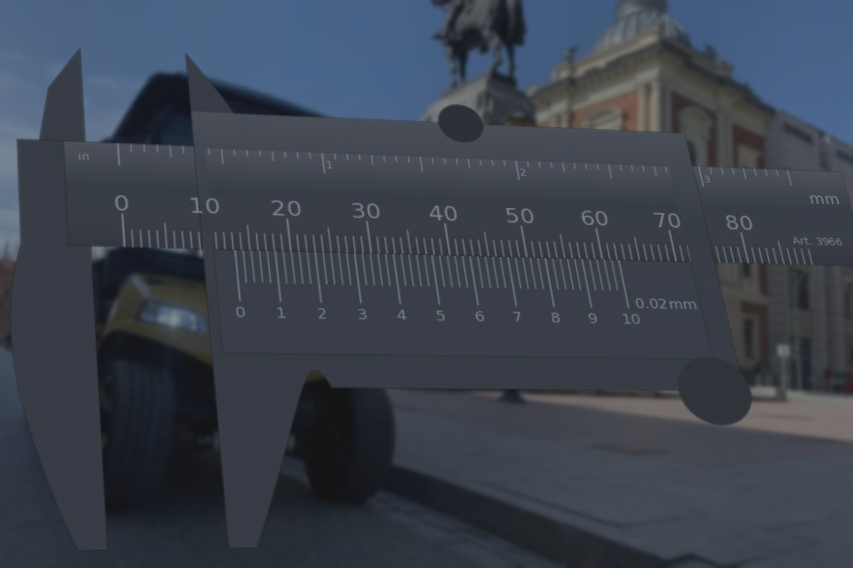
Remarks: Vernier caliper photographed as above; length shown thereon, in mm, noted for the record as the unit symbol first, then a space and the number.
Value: mm 13.2
